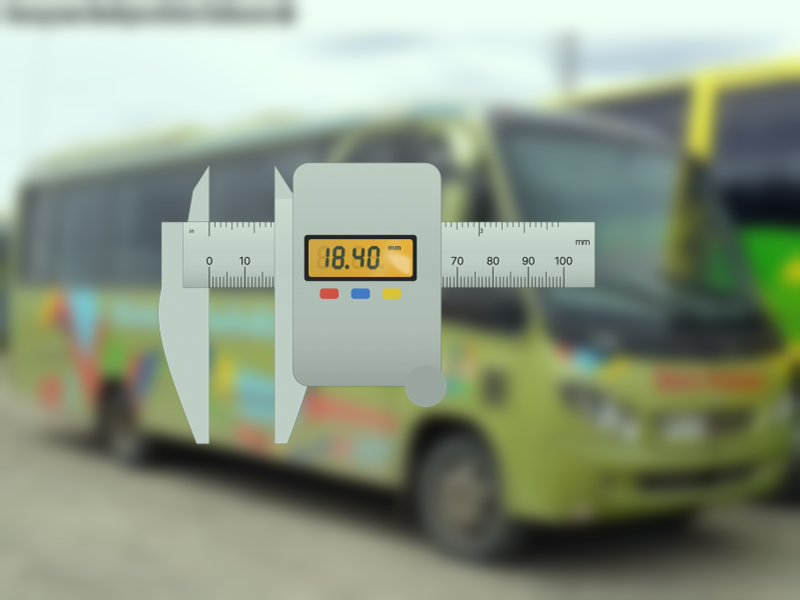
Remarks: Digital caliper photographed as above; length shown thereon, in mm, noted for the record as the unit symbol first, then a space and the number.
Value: mm 18.40
